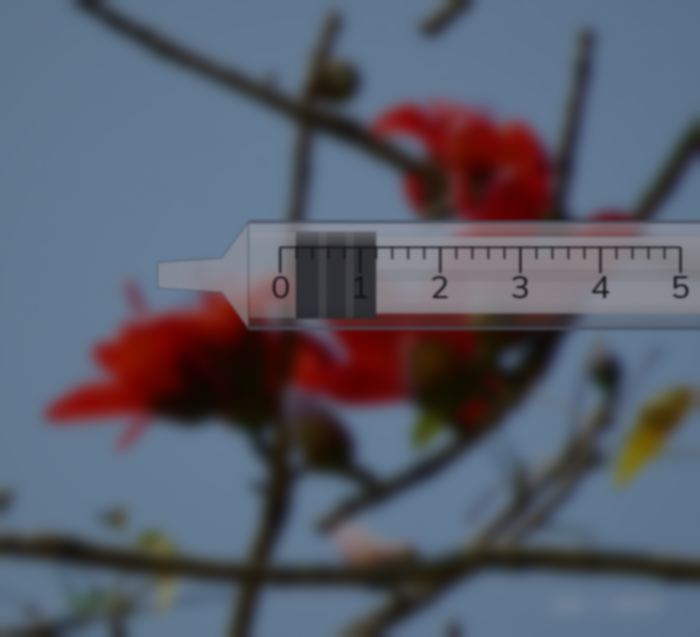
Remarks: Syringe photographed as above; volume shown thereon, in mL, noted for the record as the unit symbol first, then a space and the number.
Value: mL 0.2
